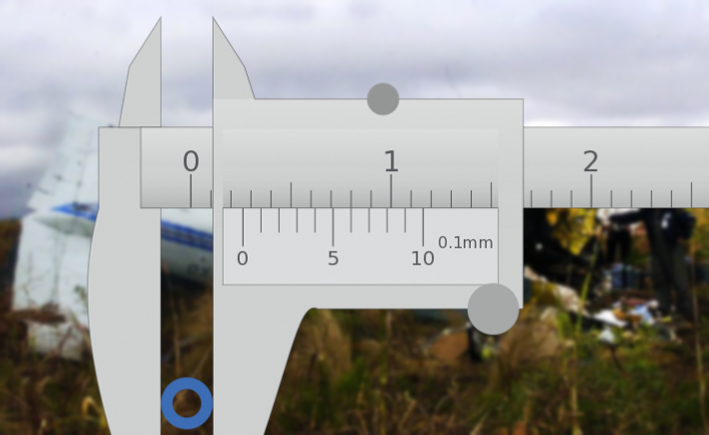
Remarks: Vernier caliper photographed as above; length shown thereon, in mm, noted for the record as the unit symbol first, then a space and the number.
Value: mm 2.6
